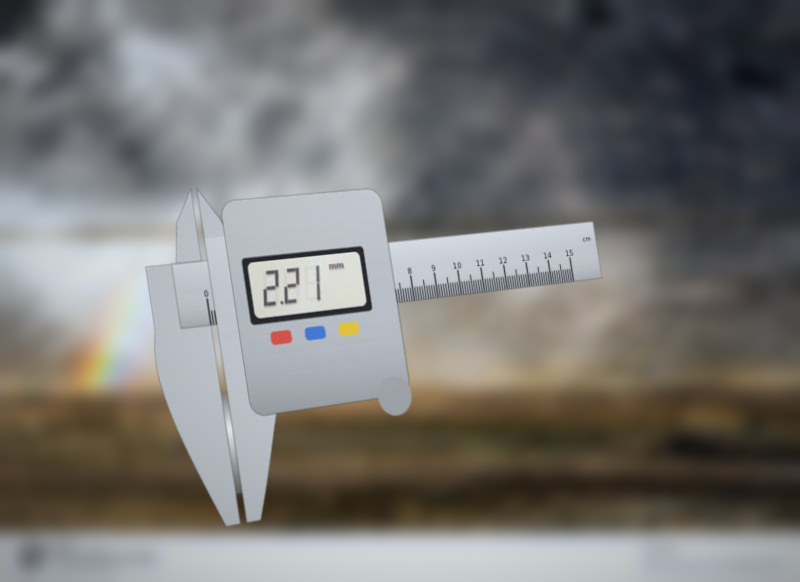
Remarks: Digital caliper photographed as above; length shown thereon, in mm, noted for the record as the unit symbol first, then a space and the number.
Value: mm 2.21
